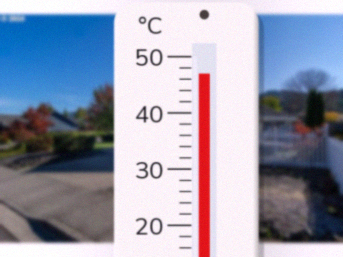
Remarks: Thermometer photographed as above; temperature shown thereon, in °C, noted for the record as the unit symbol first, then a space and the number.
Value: °C 47
